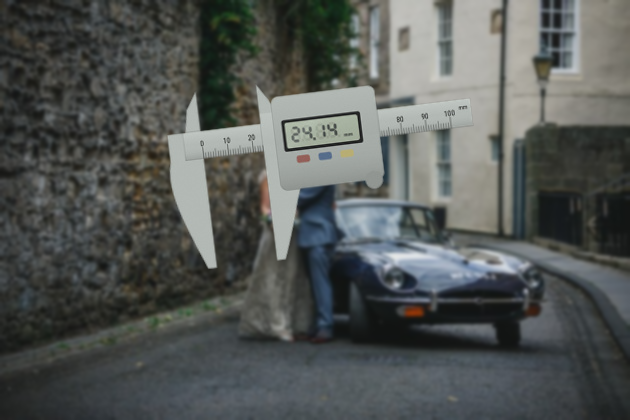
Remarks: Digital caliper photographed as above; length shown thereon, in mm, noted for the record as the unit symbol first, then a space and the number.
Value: mm 24.14
